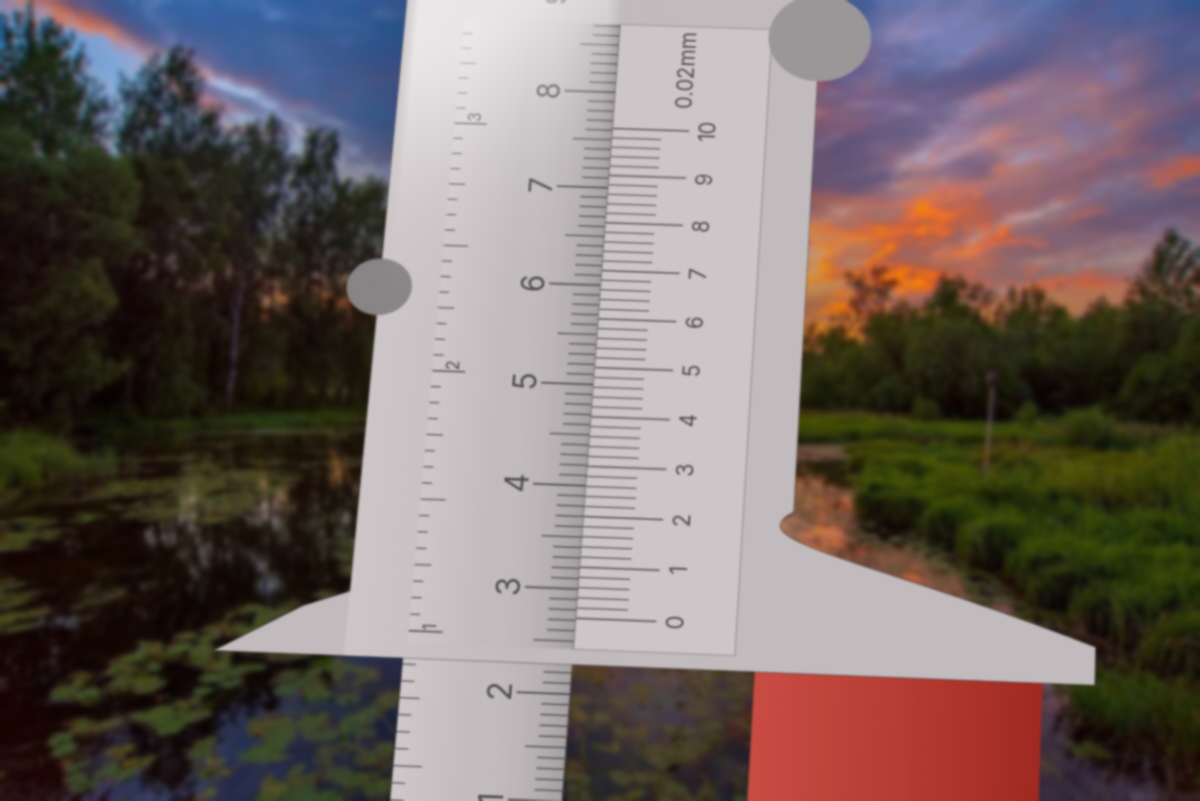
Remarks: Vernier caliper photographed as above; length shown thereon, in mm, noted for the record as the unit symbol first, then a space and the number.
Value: mm 27.2
